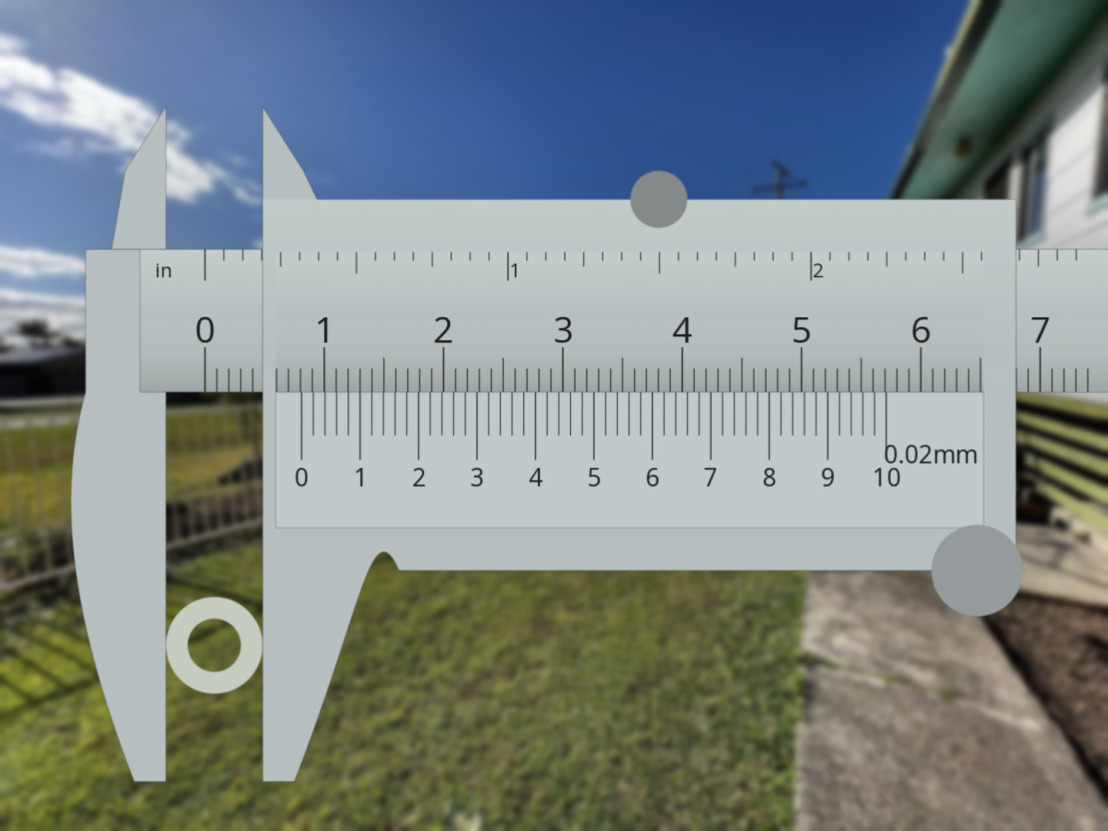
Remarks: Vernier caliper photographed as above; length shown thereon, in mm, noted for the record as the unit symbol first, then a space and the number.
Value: mm 8.1
